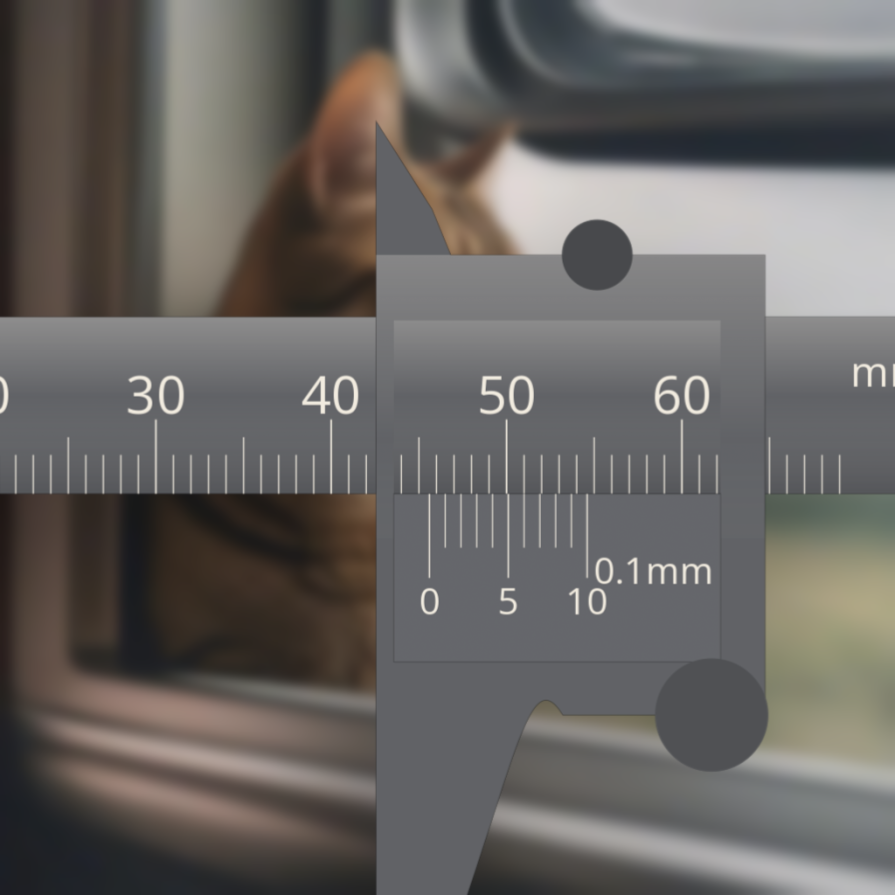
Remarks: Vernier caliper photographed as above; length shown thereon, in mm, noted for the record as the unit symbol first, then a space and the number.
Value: mm 45.6
